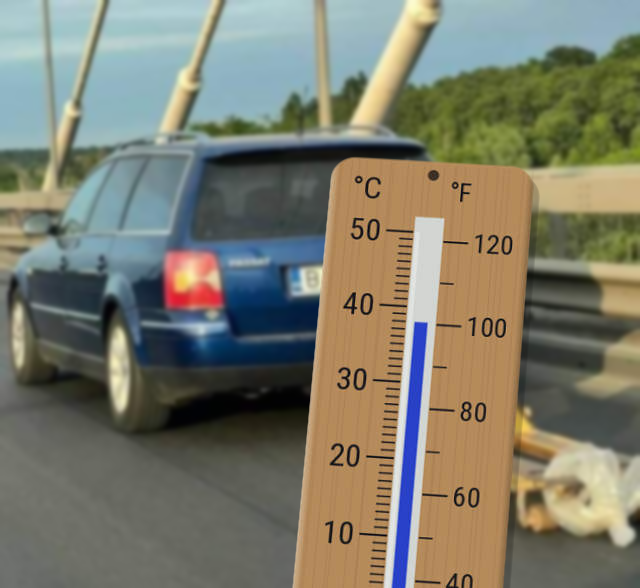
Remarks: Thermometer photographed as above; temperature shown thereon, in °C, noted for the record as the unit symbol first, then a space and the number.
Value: °C 38
